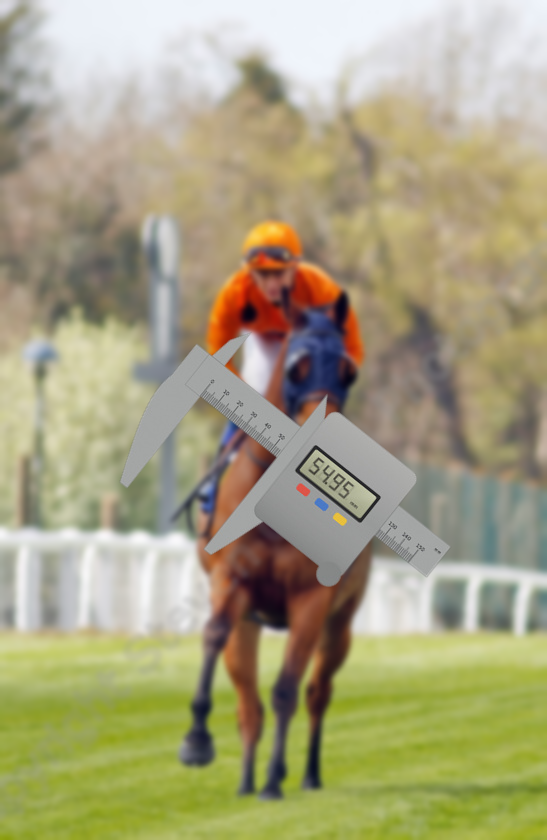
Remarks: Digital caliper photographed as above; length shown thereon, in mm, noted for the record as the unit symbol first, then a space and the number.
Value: mm 54.95
